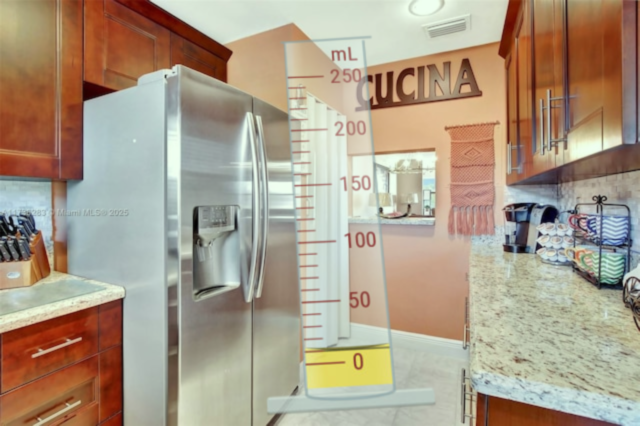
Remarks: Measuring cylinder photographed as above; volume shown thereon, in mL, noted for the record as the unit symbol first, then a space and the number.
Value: mL 10
